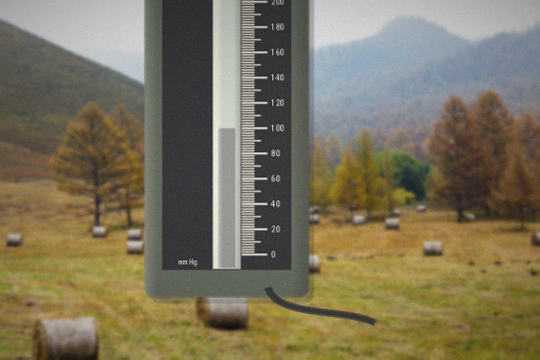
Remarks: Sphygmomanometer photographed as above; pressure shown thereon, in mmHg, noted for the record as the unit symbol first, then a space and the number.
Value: mmHg 100
